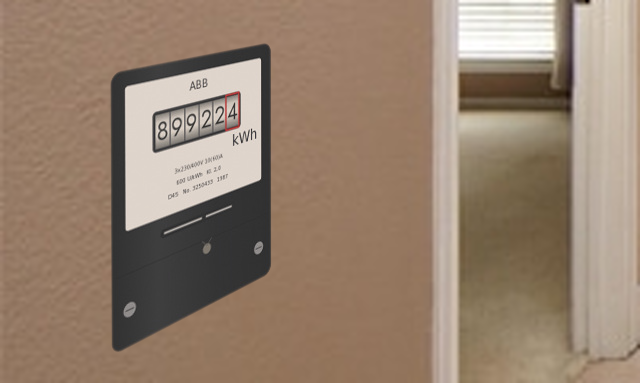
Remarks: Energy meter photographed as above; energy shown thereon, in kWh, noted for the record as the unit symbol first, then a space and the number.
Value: kWh 89922.4
